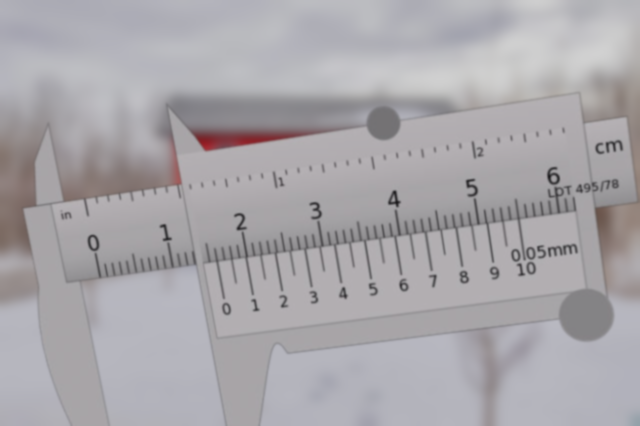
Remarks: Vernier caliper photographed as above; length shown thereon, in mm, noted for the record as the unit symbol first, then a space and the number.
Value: mm 16.0
